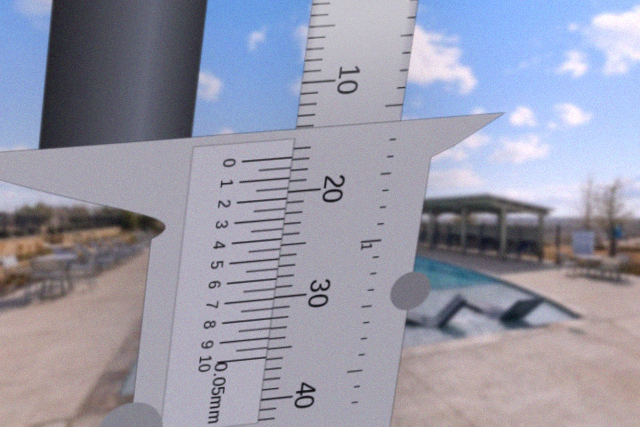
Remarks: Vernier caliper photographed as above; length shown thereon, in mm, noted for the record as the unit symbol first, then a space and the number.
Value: mm 16.8
